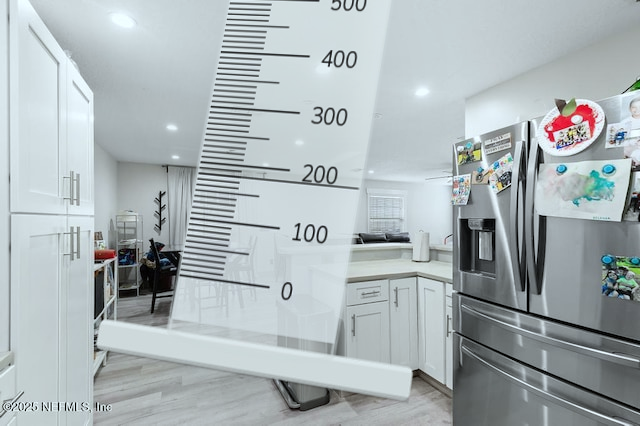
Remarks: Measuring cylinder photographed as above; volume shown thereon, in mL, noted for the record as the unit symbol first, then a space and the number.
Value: mL 180
